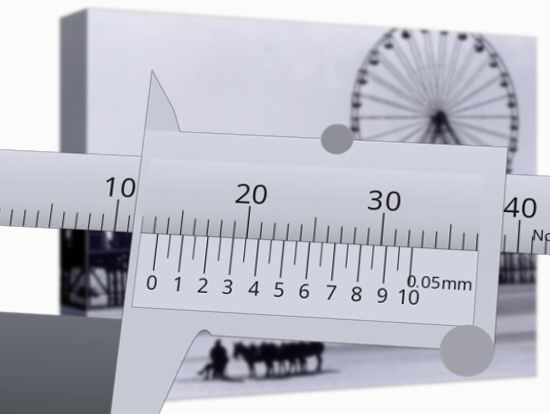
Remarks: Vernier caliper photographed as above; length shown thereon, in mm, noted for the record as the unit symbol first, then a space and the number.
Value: mm 13.3
